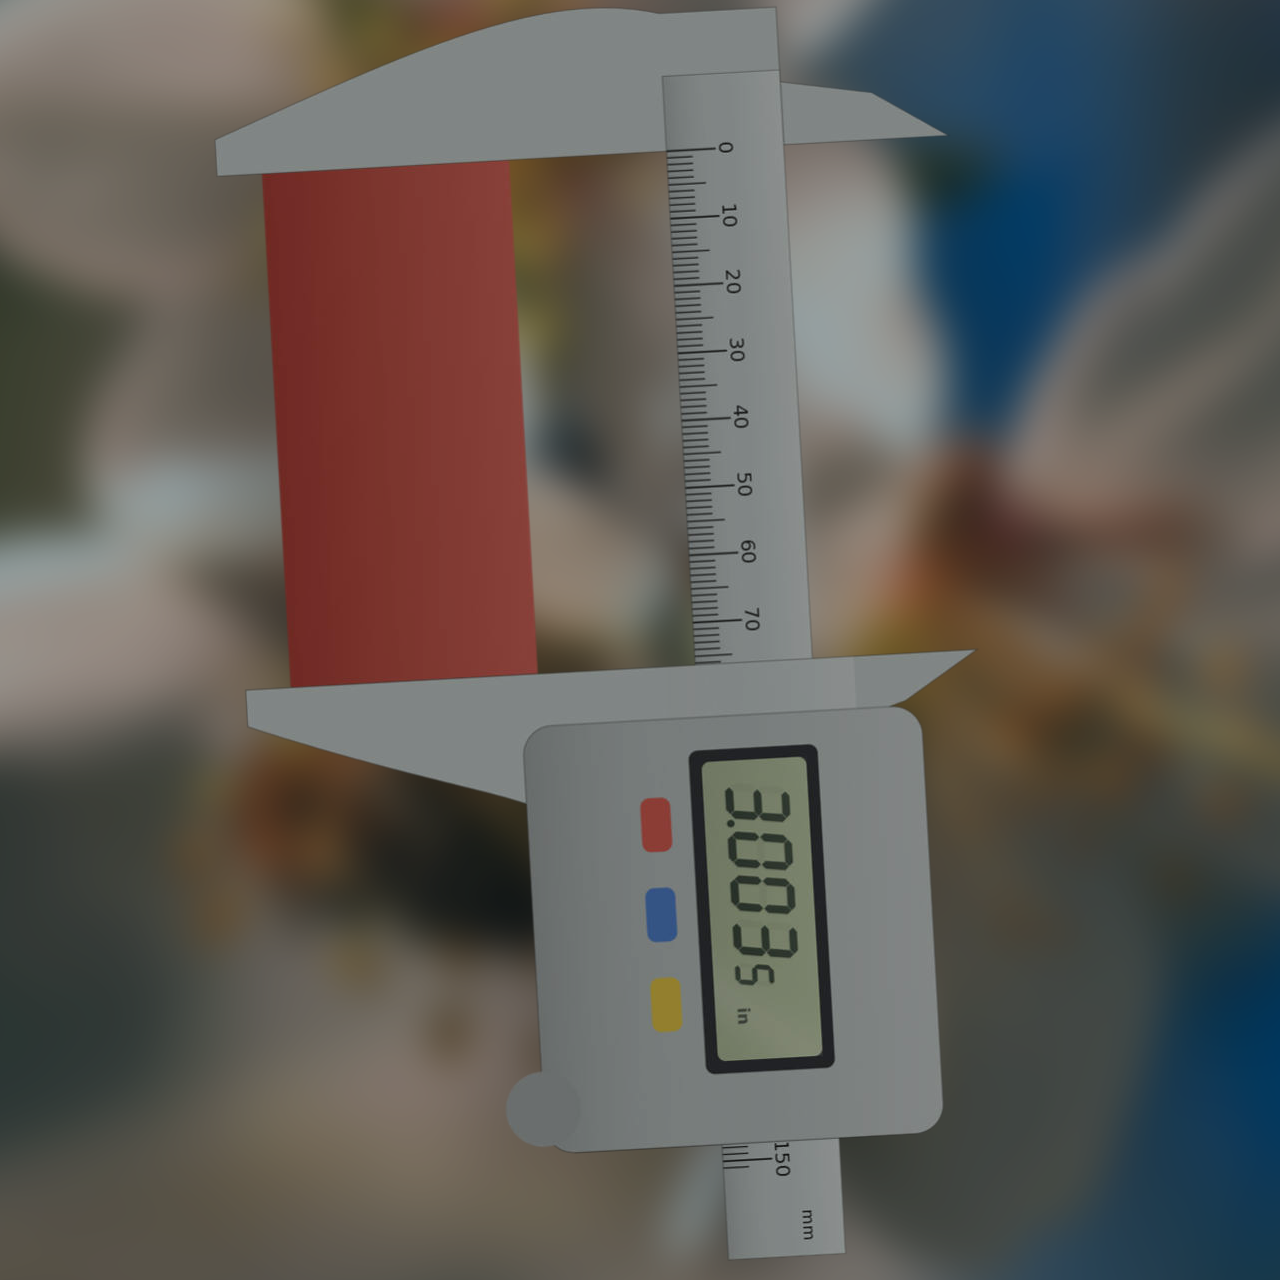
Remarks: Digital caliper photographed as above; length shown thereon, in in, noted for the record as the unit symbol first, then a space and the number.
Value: in 3.0035
